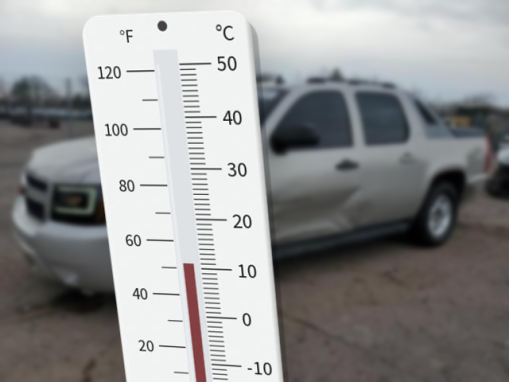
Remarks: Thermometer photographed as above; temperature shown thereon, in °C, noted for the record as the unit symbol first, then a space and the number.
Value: °C 11
